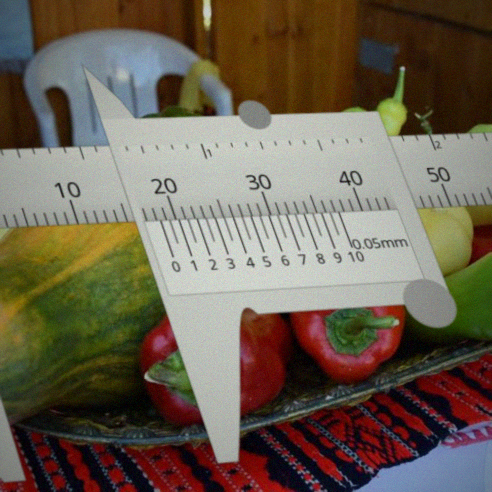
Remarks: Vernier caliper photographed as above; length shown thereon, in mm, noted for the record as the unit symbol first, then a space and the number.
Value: mm 18.4
